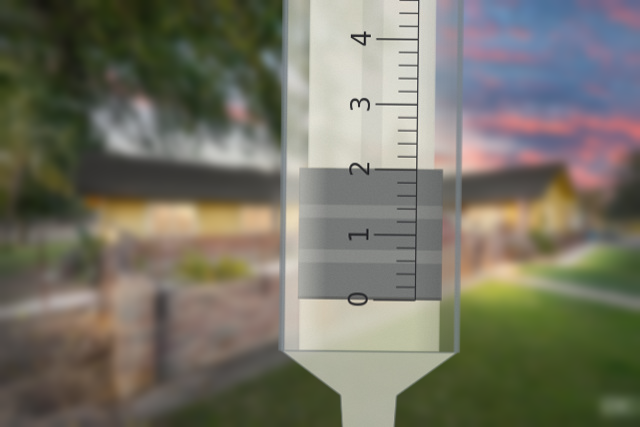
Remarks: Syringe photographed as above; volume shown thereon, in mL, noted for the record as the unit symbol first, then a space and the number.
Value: mL 0
